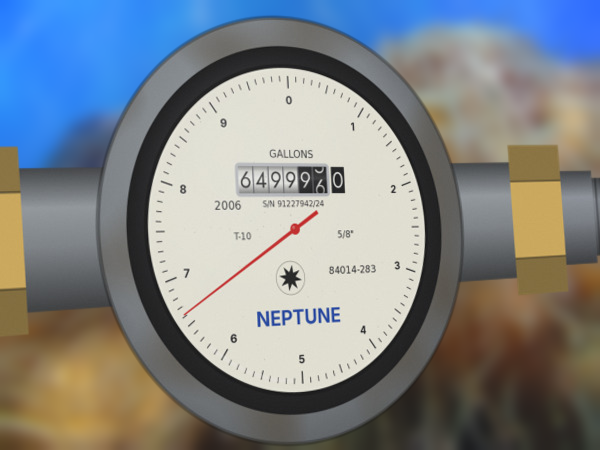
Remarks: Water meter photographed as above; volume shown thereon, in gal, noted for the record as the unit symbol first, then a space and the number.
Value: gal 6499956.6
